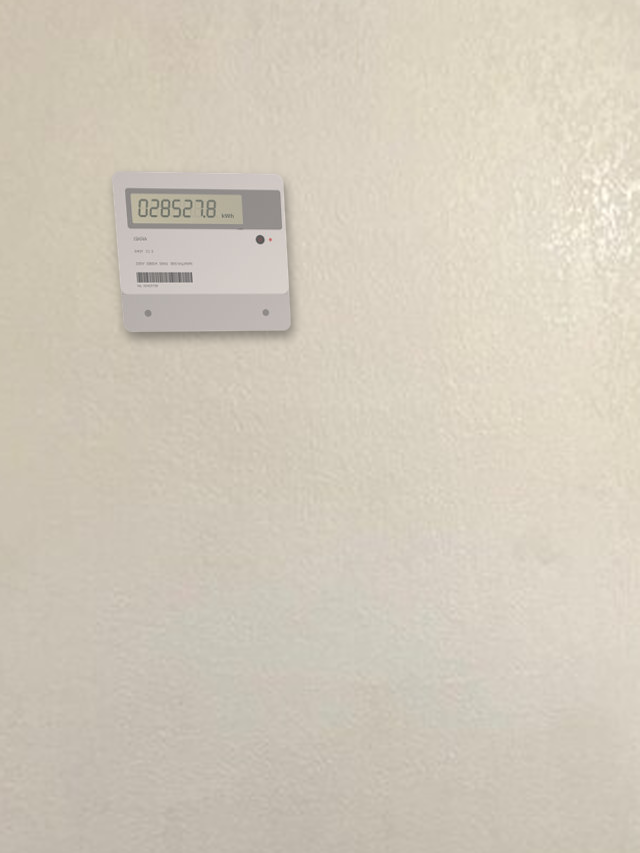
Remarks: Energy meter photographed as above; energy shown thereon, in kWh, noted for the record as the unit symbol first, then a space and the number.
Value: kWh 28527.8
